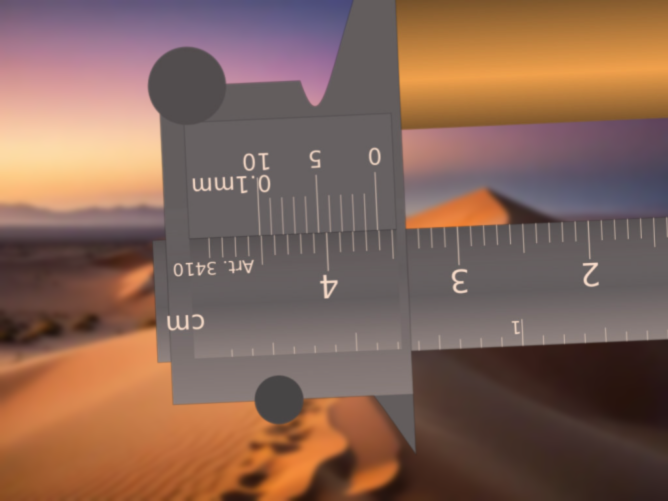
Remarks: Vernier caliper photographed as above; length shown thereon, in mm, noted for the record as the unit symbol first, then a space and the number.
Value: mm 36.1
